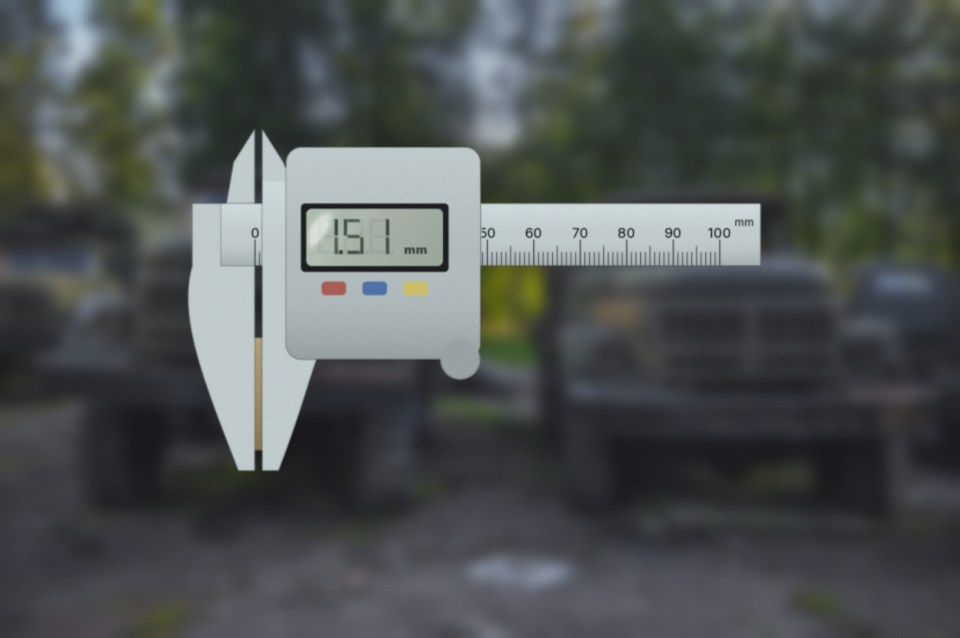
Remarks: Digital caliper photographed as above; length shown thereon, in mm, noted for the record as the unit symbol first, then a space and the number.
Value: mm 1.51
